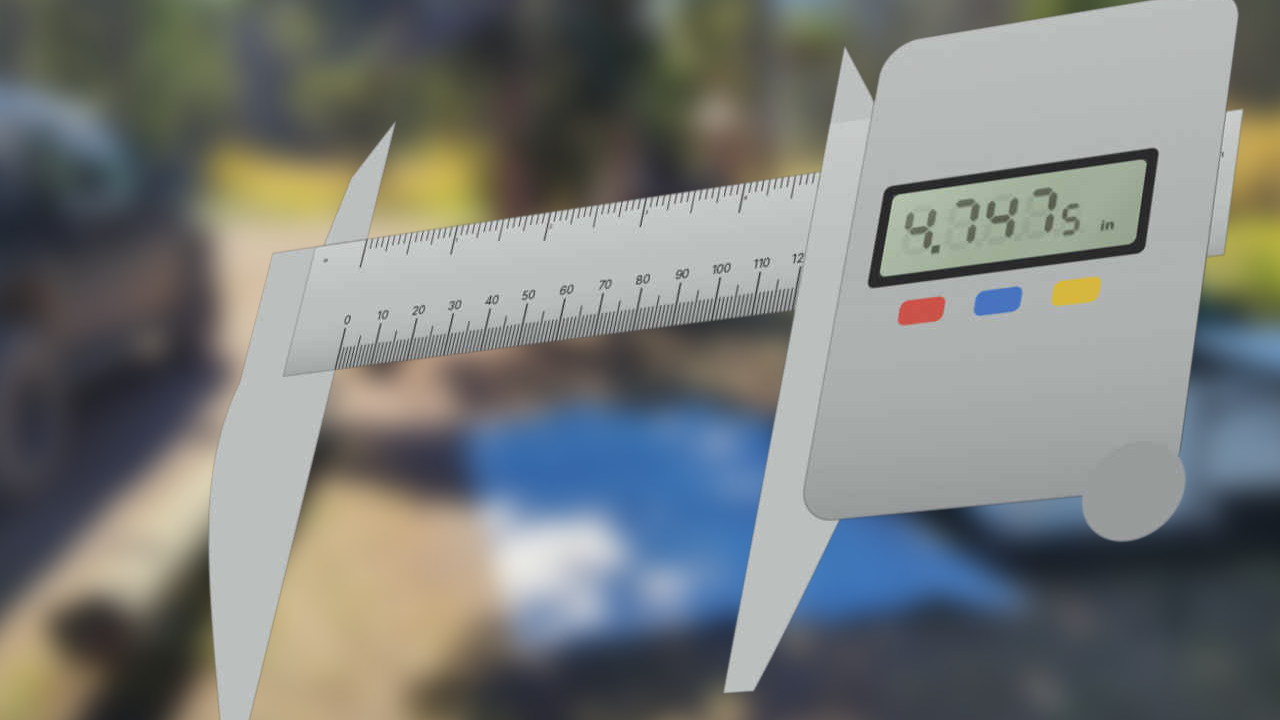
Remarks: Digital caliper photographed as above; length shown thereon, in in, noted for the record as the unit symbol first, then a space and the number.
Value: in 4.7475
